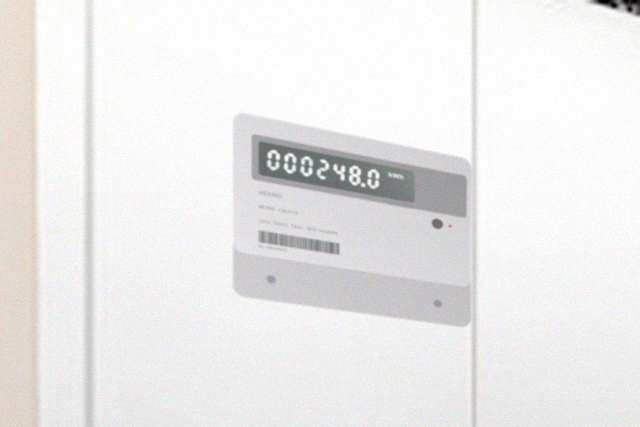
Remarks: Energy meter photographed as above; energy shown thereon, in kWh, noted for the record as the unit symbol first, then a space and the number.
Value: kWh 248.0
